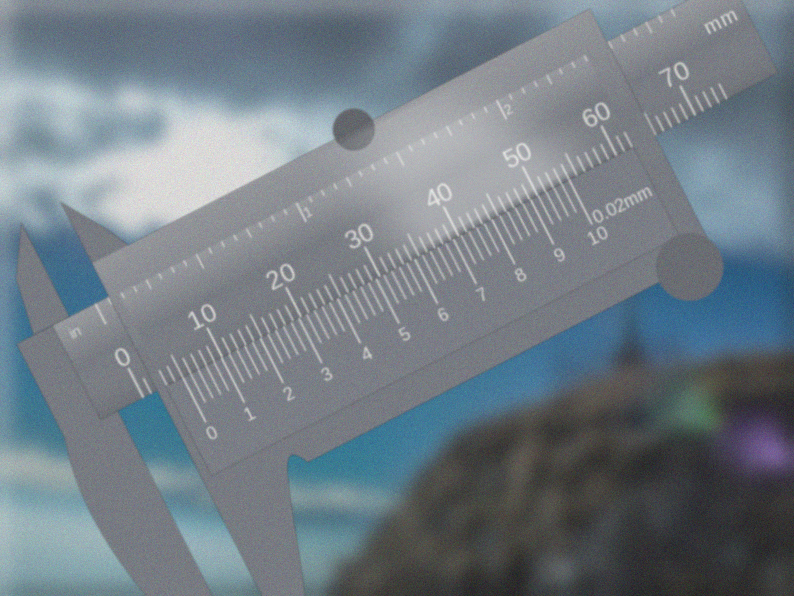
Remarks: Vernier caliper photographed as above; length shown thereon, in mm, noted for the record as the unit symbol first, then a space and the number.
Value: mm 5.0
